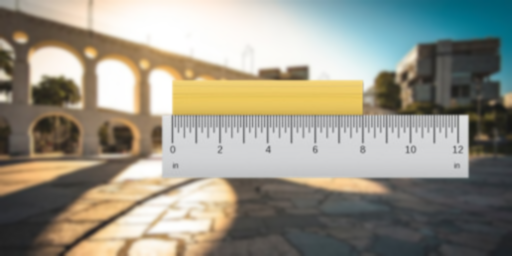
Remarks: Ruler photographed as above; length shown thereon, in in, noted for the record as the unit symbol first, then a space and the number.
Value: in 8
